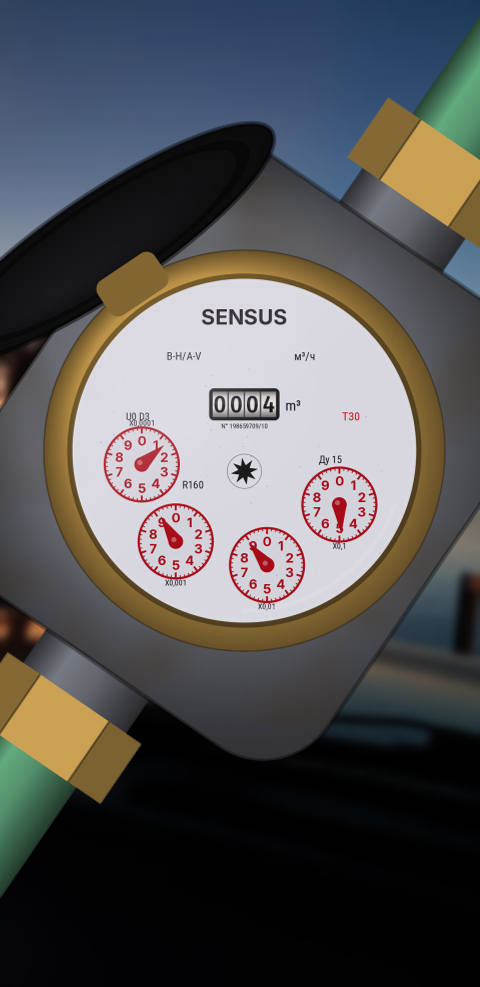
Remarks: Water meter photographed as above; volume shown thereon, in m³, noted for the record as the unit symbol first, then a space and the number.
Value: m³ 4.4891
